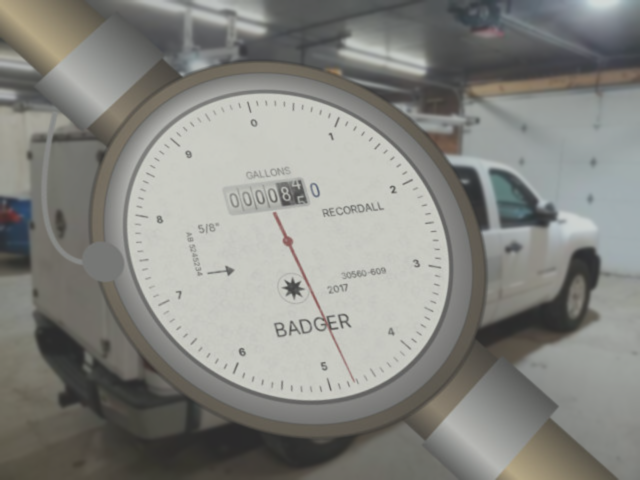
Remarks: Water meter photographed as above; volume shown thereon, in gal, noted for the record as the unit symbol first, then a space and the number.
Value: gal 844.7
